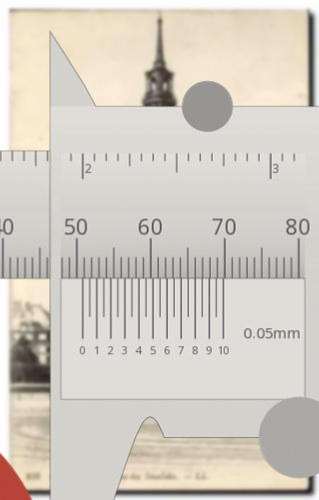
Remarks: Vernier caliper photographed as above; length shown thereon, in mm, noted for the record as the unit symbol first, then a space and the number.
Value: mm 50.8
